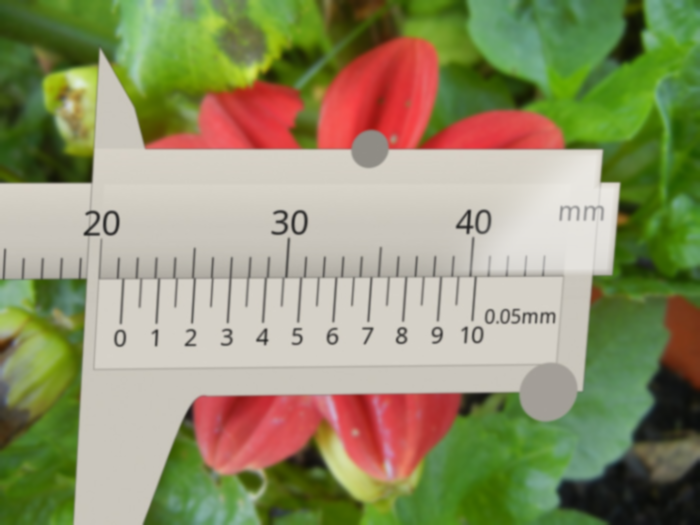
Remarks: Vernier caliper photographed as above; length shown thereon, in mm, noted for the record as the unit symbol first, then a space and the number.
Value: mm 21.3
